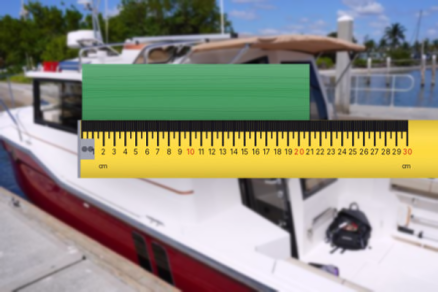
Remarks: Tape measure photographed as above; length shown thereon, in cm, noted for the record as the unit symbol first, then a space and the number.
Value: cm 21
